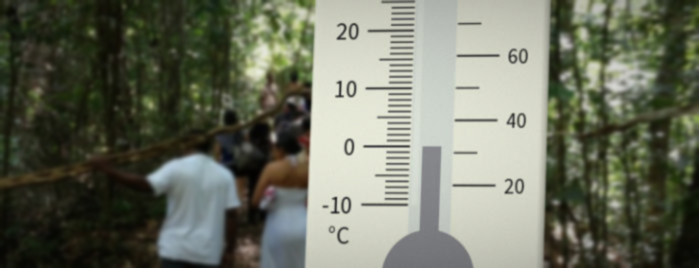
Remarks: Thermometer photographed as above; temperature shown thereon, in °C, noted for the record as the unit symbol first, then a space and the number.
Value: °C 0
